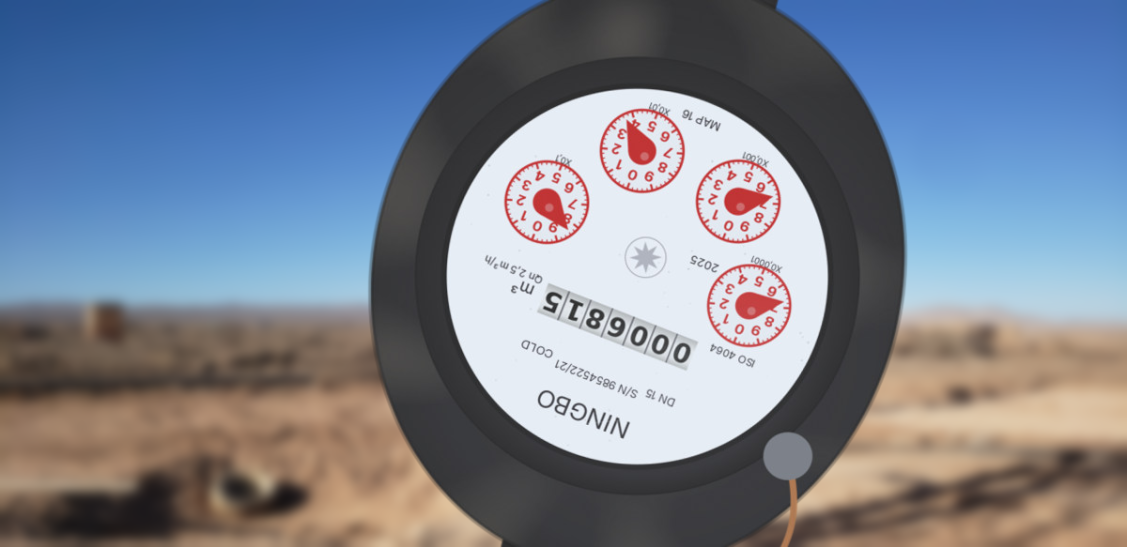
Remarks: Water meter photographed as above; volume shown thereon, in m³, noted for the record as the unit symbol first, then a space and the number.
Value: m³ 6815.8366
